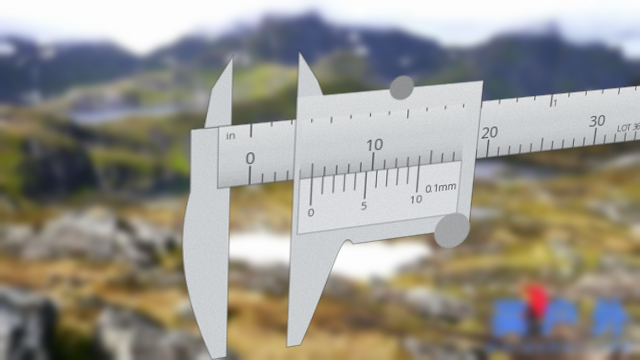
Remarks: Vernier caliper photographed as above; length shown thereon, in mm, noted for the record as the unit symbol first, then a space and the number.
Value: mm 5.0
